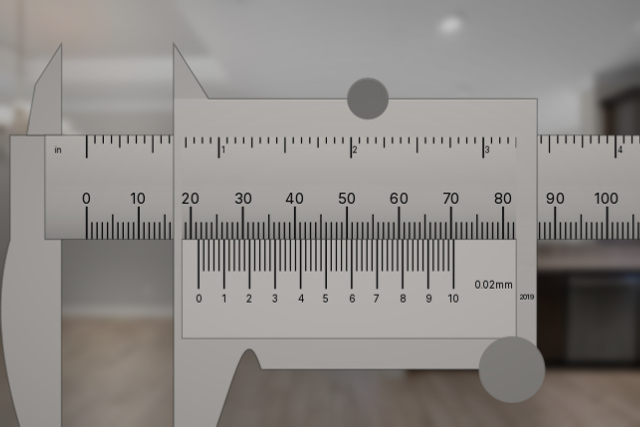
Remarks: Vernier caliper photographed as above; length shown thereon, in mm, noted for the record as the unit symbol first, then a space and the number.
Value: mm 21.5
